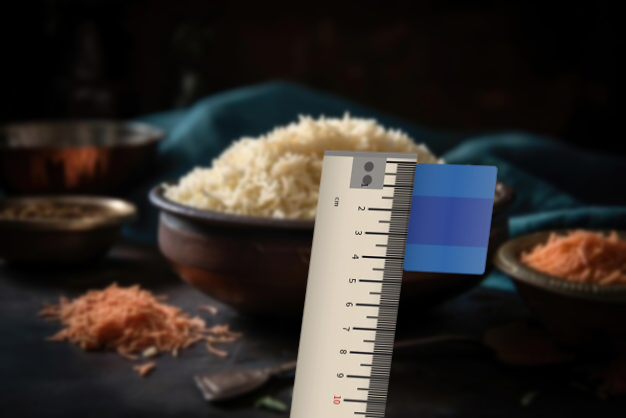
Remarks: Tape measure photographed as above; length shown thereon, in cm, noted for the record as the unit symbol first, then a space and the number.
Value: cm 4.5
